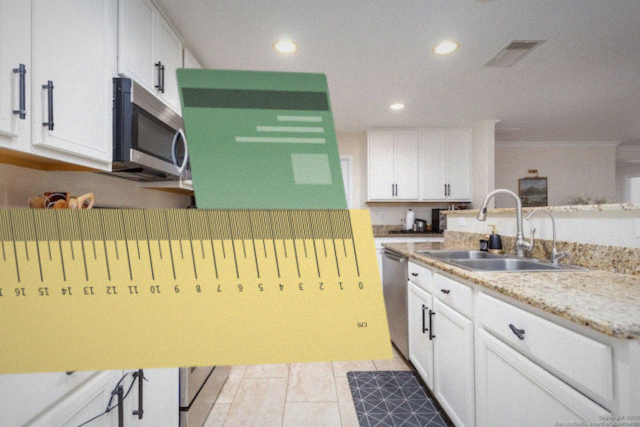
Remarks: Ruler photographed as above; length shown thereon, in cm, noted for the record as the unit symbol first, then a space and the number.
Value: cm 7.5
